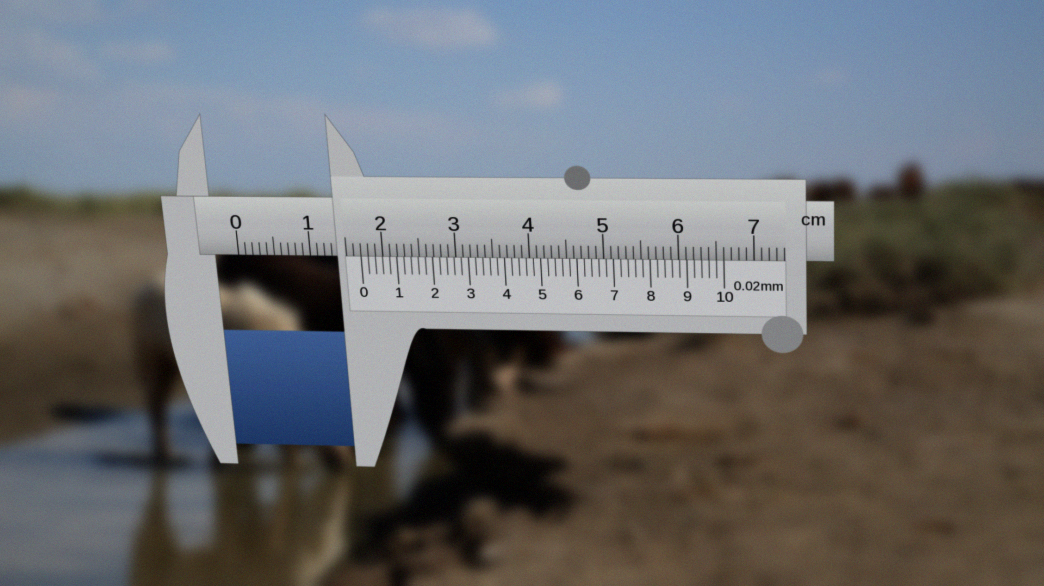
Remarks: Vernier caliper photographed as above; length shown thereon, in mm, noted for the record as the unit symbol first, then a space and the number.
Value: mm 17.0
